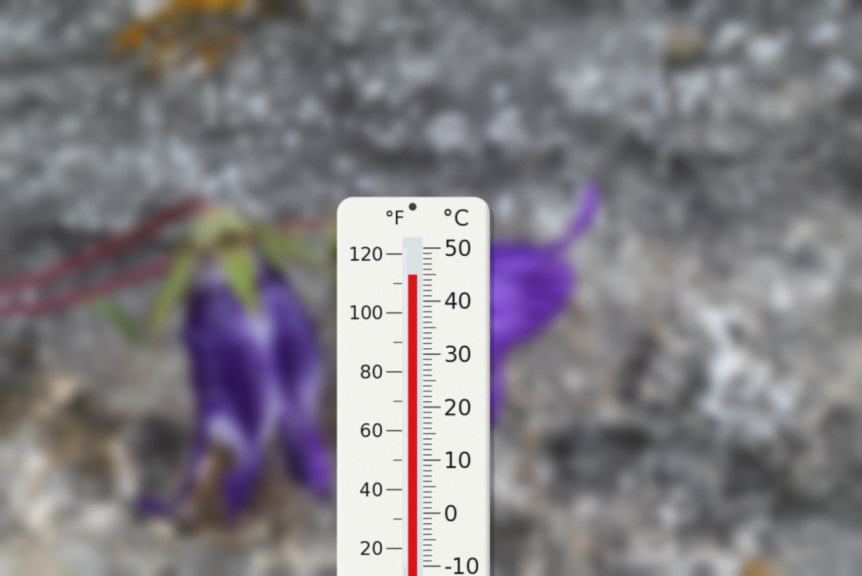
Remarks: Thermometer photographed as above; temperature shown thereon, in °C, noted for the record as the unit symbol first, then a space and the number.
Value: °C 45
